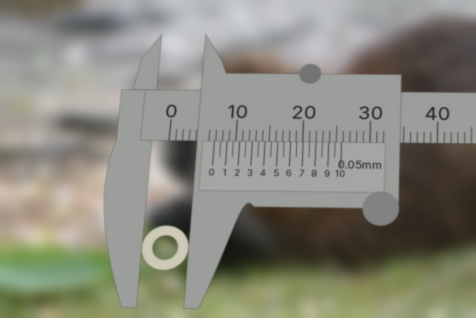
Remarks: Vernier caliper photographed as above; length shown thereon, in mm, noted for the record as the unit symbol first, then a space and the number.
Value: mm 6.8
